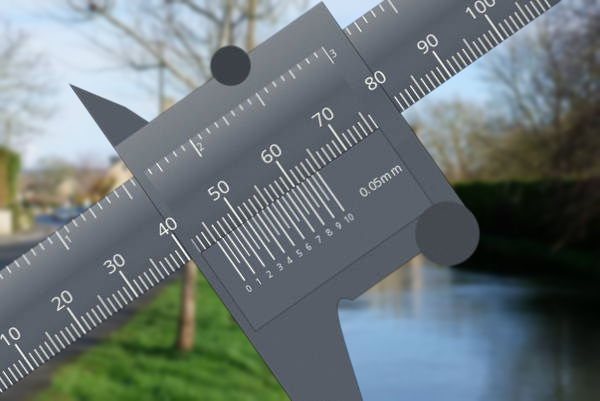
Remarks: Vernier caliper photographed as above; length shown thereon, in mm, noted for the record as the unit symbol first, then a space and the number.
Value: mm 45.2
